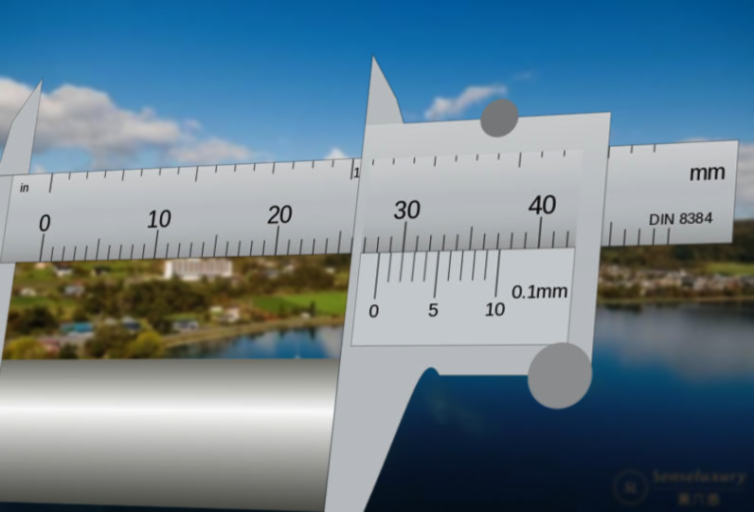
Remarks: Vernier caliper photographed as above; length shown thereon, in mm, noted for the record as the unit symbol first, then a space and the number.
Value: mm 28.2
